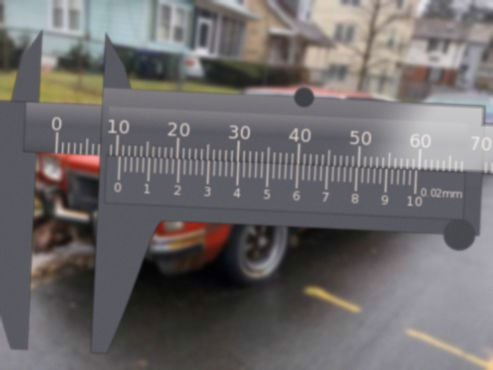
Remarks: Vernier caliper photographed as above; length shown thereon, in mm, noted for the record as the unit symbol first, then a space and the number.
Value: mm 10.5
